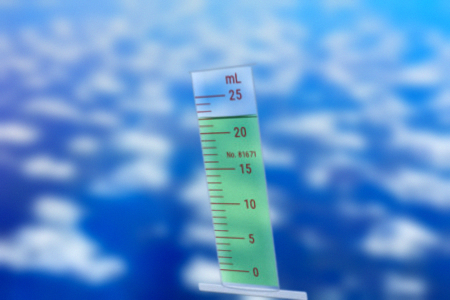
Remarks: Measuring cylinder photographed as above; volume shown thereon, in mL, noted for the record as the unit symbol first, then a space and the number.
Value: mL 22
